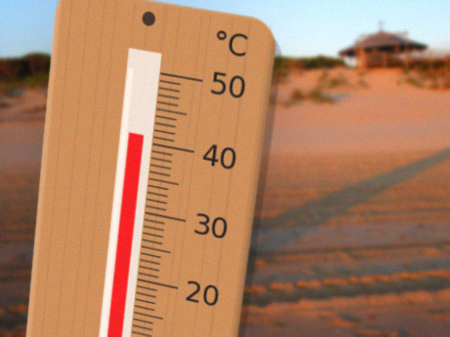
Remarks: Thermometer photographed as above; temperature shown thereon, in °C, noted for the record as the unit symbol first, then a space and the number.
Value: °C 41
